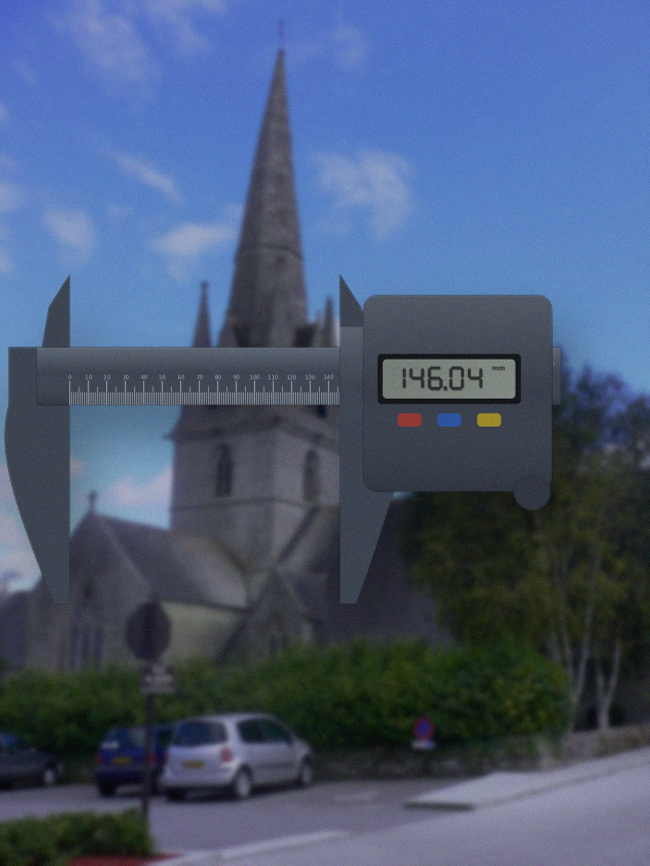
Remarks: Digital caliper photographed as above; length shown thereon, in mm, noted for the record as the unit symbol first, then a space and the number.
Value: mm 146.04
